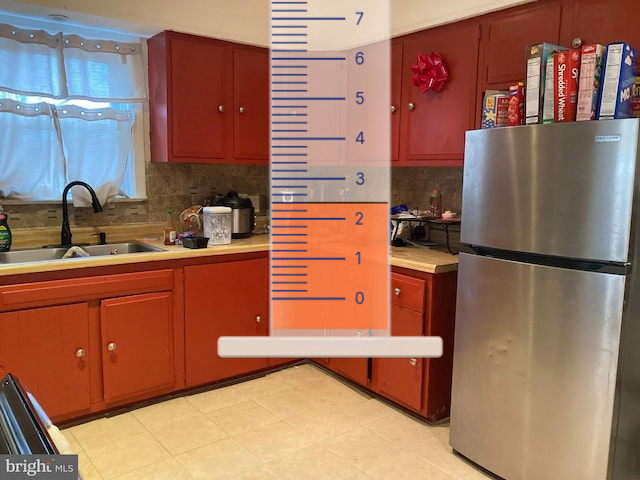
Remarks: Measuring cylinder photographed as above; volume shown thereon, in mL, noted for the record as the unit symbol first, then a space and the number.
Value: mL 2.4
